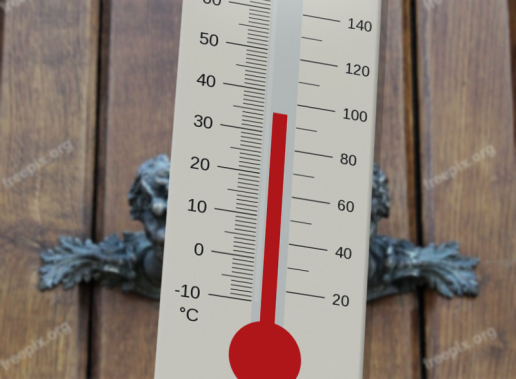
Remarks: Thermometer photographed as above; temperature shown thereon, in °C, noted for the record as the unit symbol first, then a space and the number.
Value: °C 35
